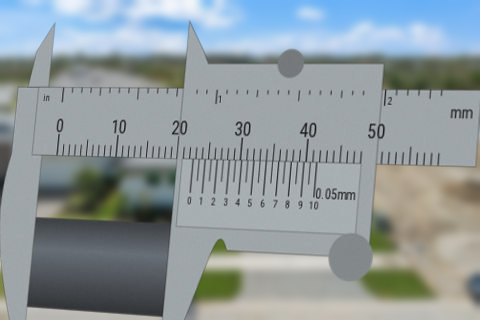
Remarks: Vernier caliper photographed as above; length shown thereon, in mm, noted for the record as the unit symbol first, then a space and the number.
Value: mm 22.6
